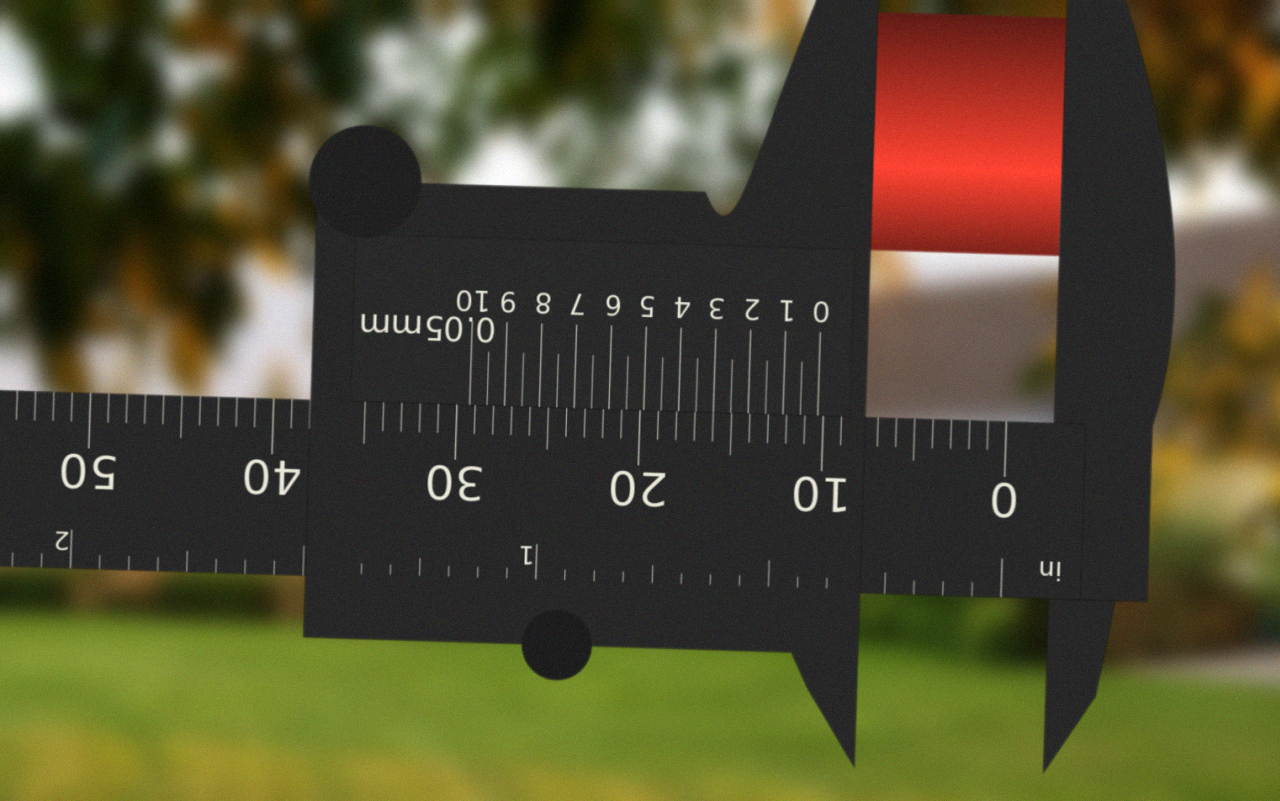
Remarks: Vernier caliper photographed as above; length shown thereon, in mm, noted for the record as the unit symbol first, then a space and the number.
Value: mm 10.3
